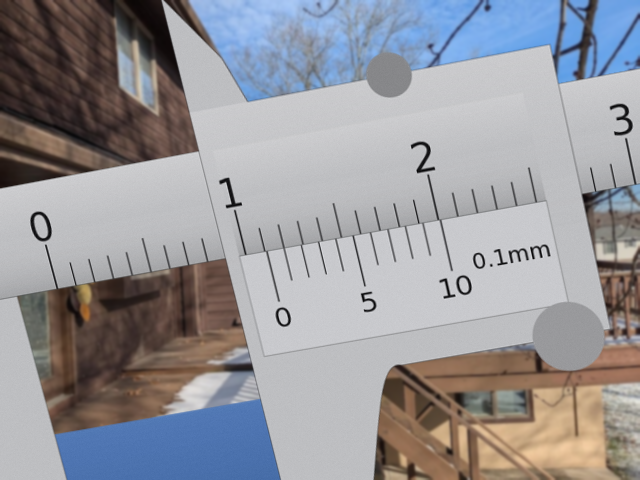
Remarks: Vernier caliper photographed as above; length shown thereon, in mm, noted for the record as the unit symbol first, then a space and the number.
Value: mm 11.1
